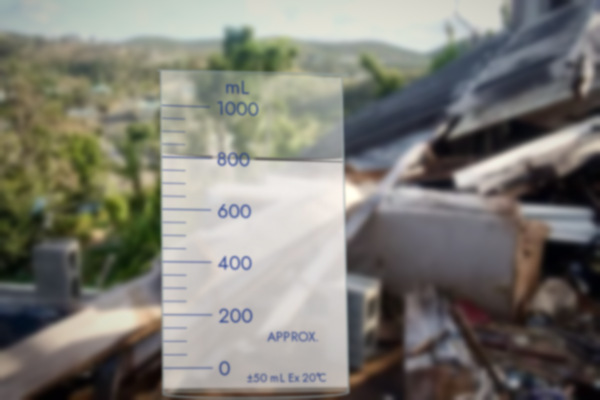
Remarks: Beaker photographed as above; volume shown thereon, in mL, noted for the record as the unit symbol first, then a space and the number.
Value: mL 800
